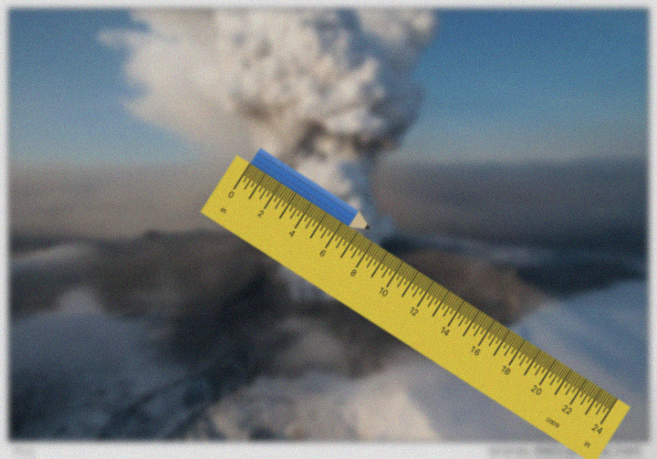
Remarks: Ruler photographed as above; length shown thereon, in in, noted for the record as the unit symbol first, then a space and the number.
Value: in 7.5
